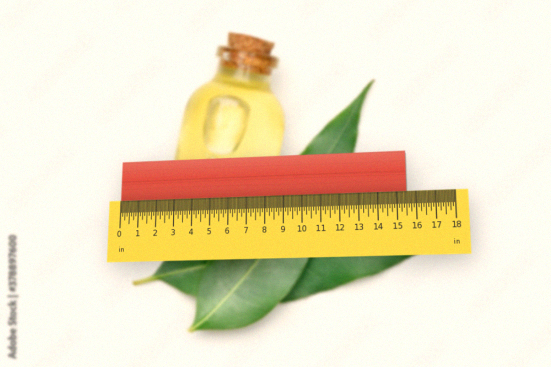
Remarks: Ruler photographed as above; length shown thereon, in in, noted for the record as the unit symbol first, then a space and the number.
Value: in 15.5
